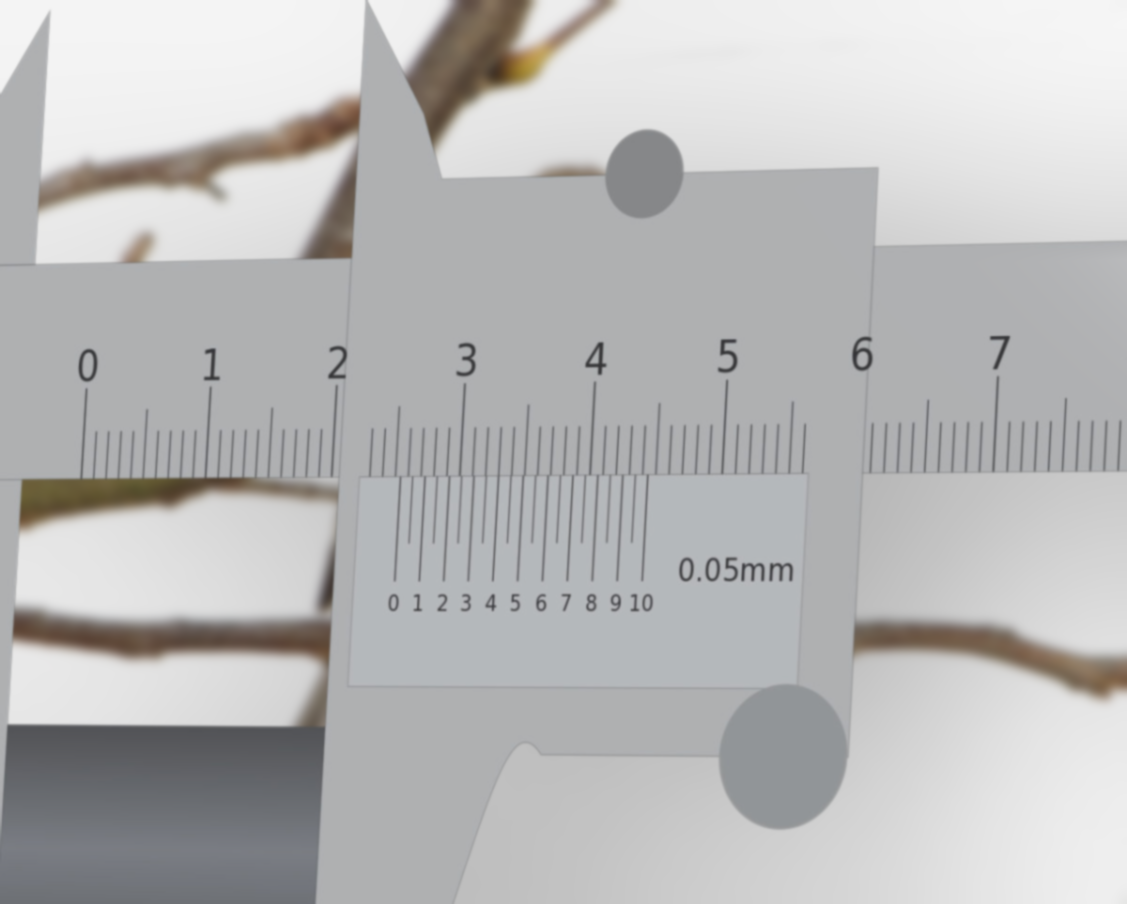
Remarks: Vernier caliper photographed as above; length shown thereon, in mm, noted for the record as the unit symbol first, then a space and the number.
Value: mm 25.4
